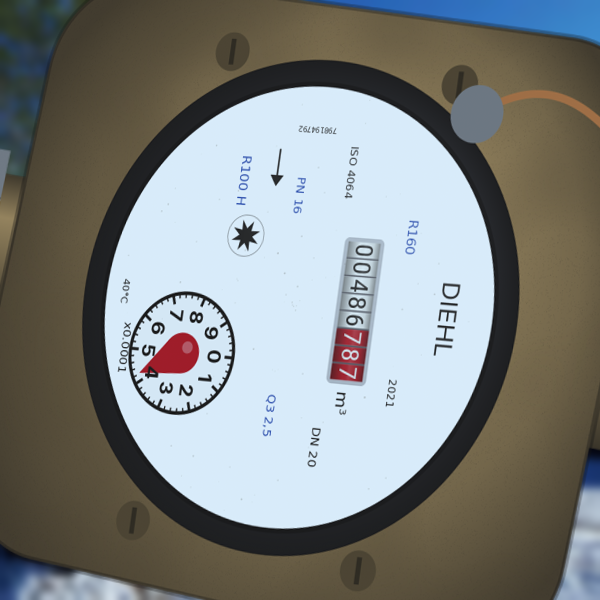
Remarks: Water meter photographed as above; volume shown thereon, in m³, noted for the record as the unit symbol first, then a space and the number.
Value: m³ 486.7874
